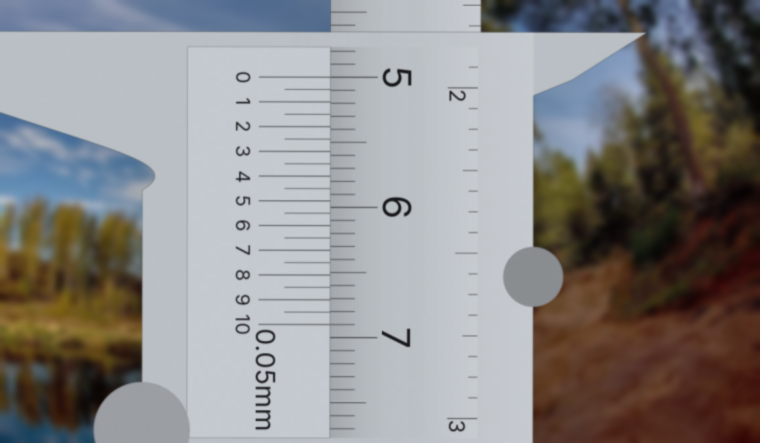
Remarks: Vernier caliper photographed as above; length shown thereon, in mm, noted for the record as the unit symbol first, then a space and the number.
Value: mm 50.0
